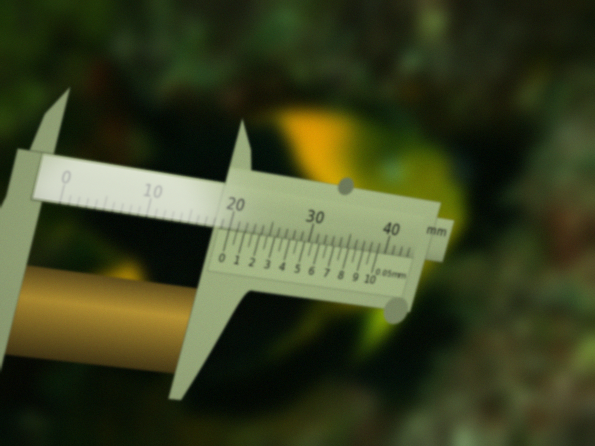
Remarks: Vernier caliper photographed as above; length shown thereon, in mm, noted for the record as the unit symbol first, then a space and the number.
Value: mm 20.0
